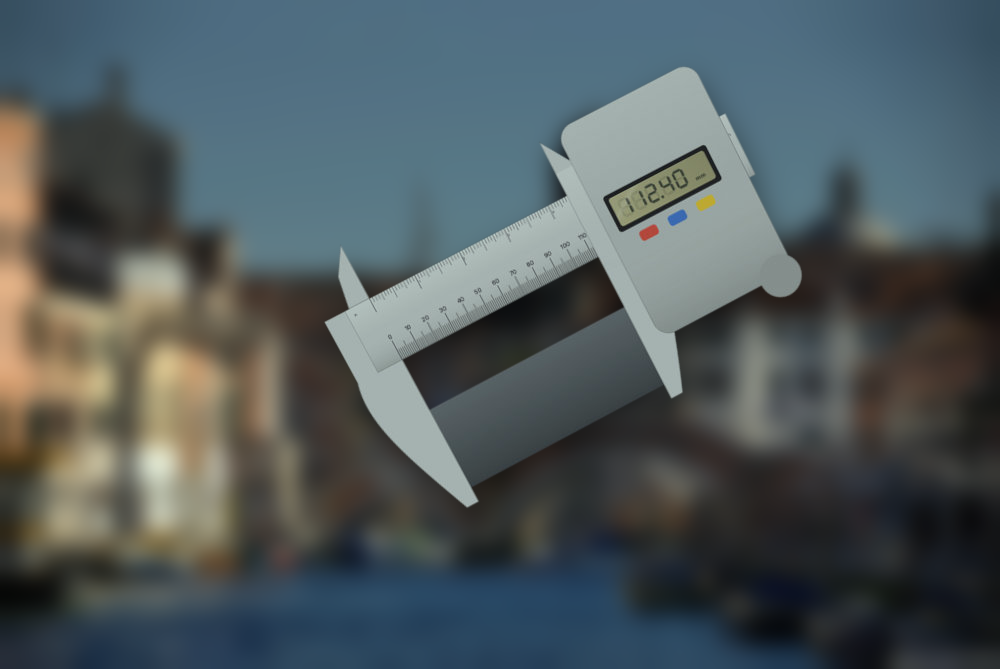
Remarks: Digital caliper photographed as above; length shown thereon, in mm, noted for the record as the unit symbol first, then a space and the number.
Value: mm 112.40
